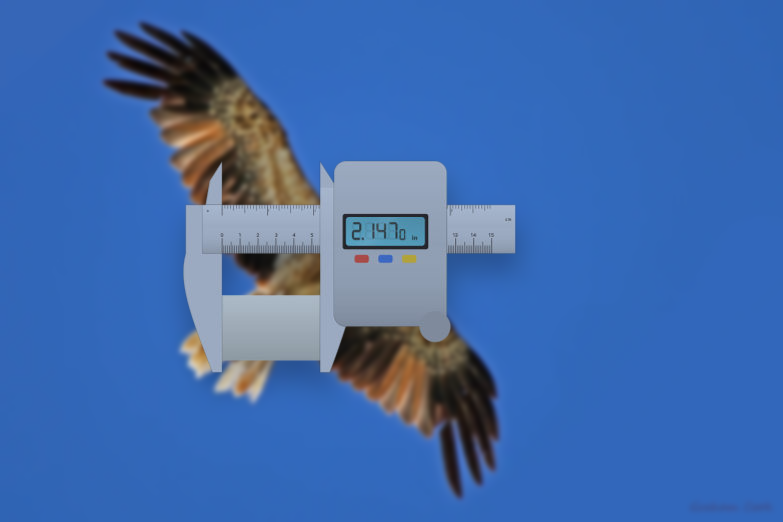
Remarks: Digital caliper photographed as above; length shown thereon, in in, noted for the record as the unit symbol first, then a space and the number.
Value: in 2.1470
